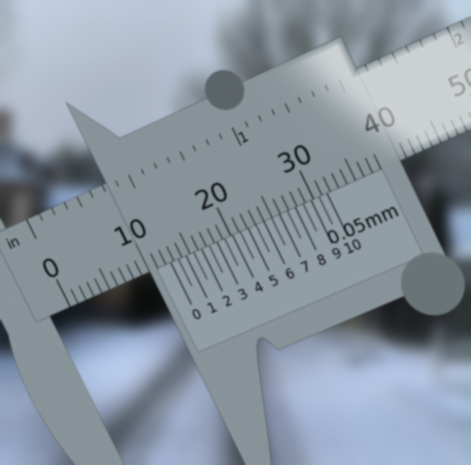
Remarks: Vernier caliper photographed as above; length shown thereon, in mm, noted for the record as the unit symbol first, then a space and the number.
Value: mm 12.6
